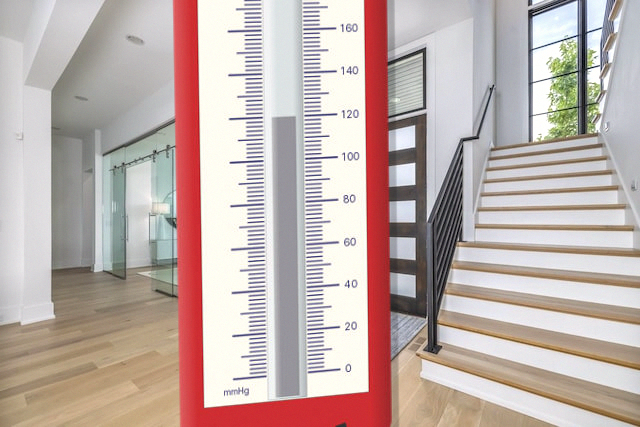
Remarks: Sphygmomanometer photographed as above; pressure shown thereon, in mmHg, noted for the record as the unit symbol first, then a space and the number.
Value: mmHg 120
